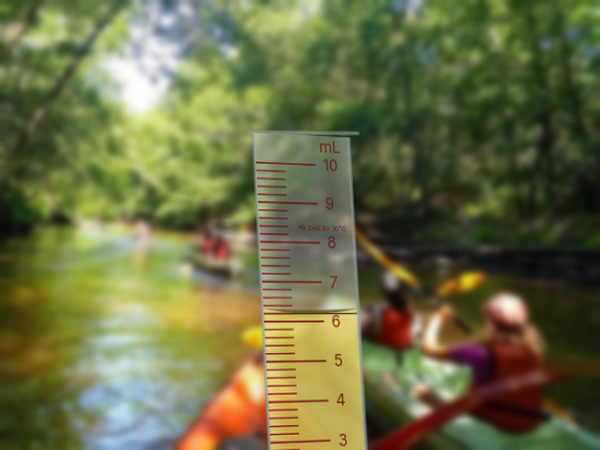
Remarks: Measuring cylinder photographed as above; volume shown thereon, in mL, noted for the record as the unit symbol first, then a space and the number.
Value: mL 6.2
